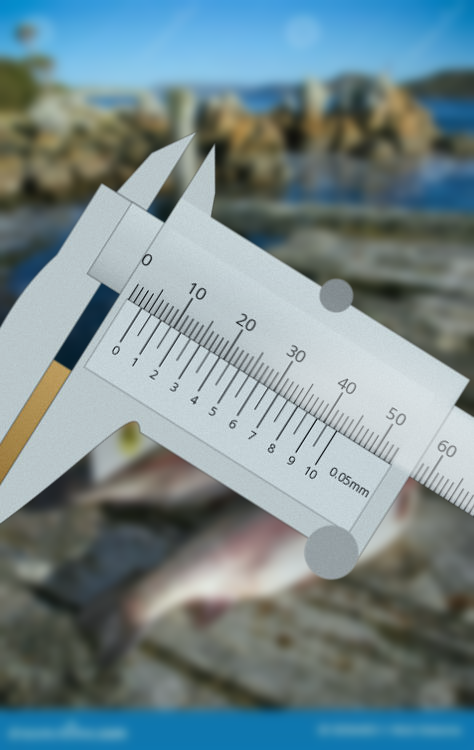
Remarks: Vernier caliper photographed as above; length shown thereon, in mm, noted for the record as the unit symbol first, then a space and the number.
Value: mm 3.6
